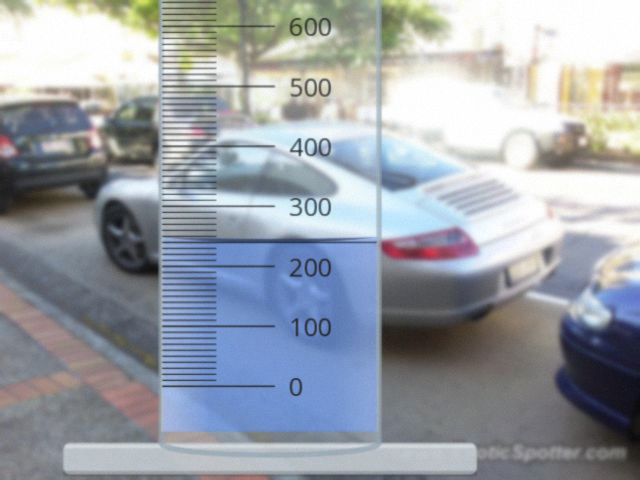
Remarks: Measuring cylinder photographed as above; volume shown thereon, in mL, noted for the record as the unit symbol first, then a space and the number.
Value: mL 240
